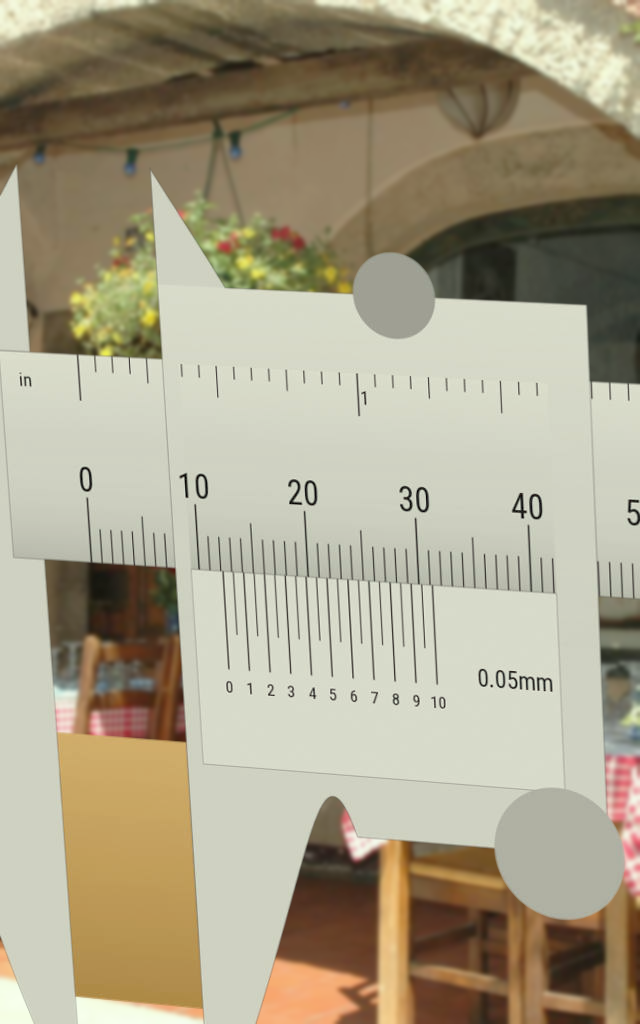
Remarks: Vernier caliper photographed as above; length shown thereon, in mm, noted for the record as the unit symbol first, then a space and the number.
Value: mm 12.2
